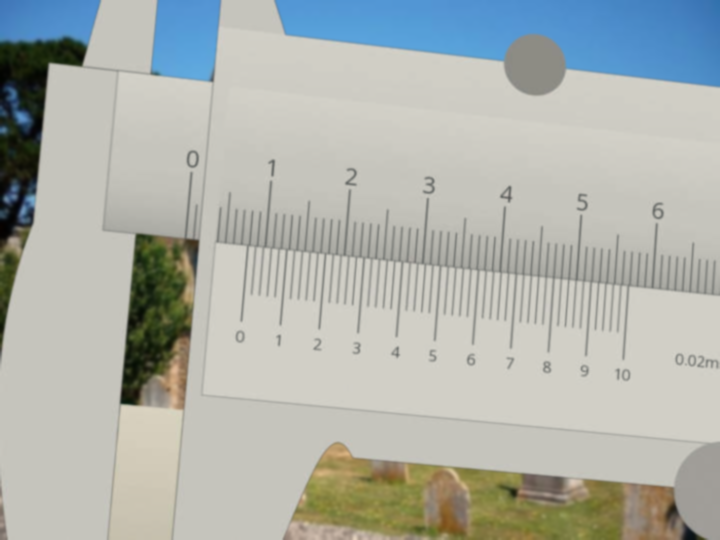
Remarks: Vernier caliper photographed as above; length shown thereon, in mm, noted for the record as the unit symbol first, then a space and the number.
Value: mm 7.8
